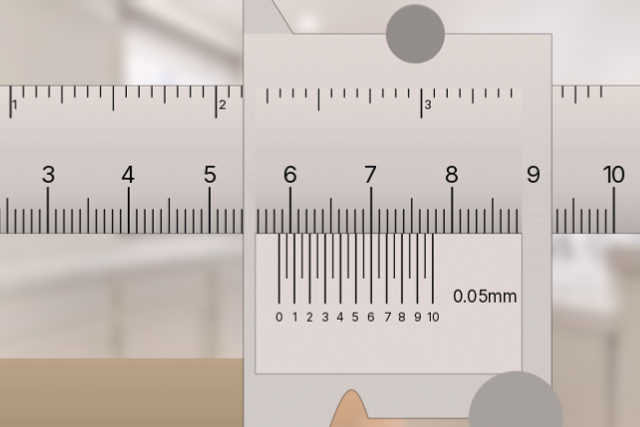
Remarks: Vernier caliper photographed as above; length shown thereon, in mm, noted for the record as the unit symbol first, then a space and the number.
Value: mm 58.6
